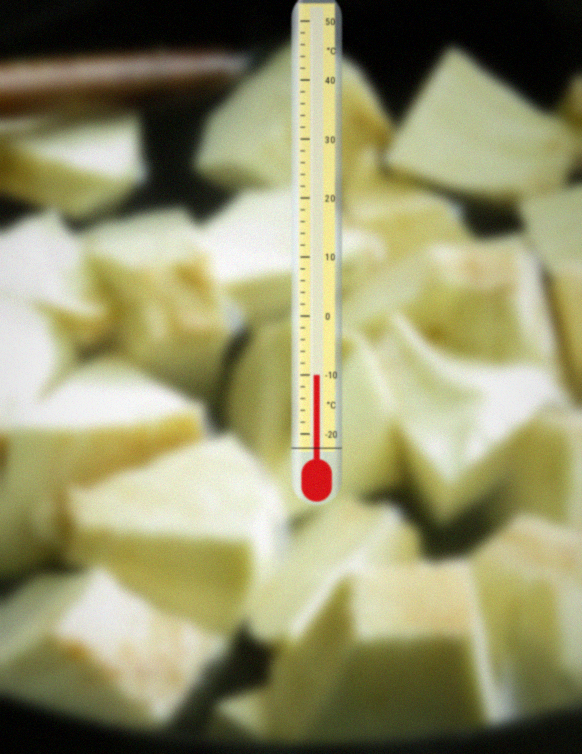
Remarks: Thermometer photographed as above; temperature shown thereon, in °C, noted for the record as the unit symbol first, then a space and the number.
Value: °C -10
